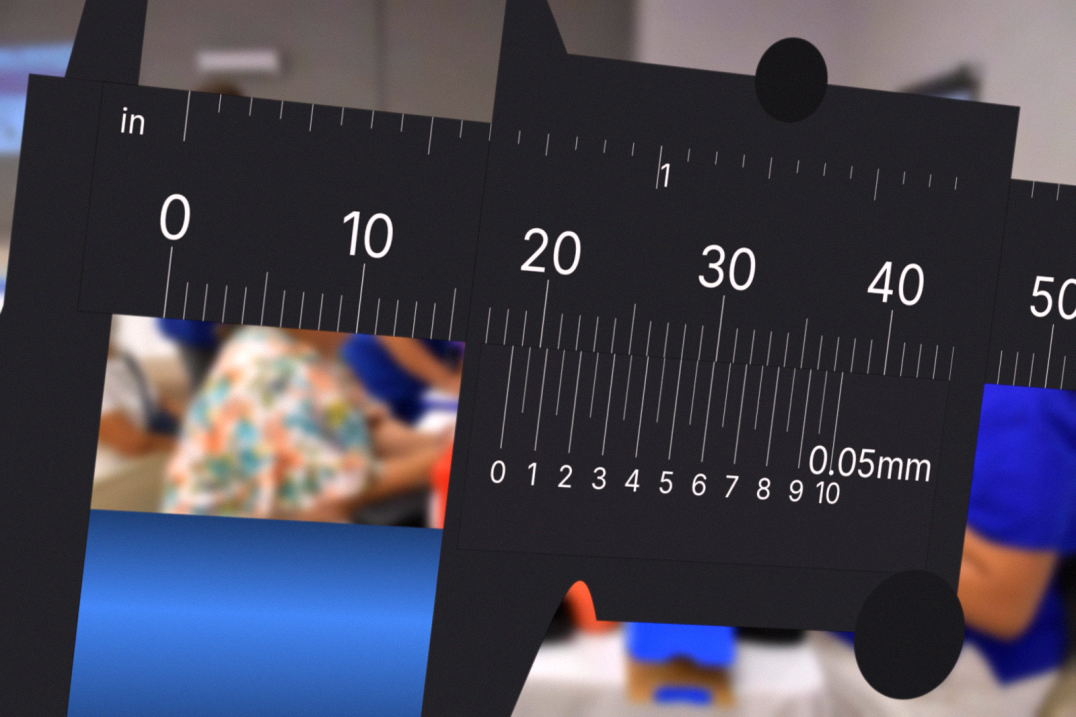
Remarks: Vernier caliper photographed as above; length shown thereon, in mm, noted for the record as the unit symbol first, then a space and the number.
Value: mm 18.5
